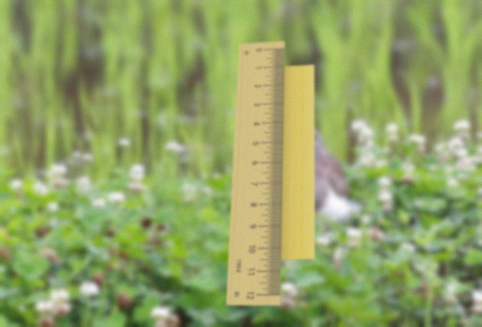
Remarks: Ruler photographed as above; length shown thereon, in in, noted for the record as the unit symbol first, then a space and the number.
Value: in 9.5
